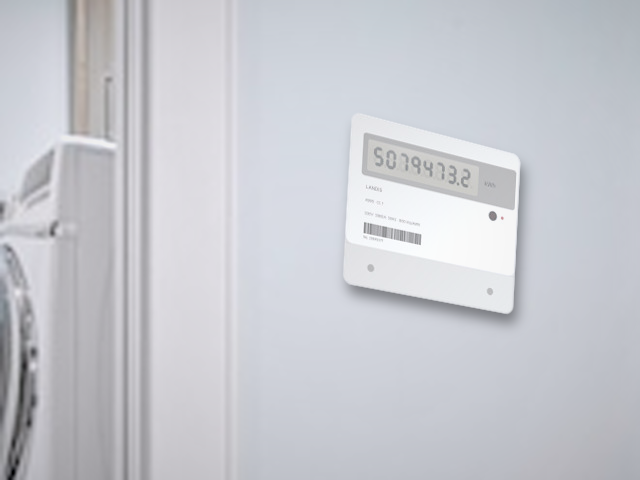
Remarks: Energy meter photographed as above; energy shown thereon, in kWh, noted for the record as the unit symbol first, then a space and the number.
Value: kWh 5079473.2
